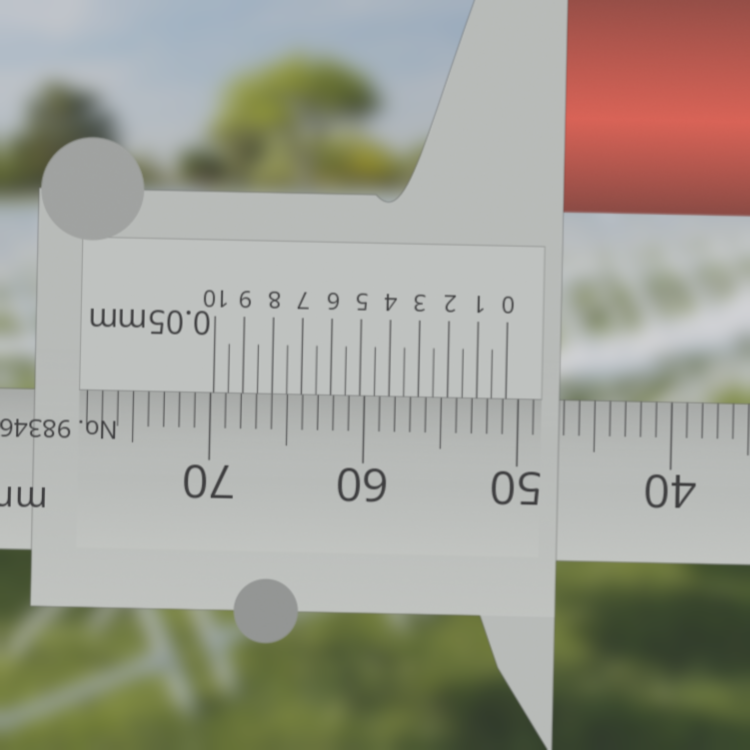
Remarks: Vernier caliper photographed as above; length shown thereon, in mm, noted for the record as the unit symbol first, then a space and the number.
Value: mm 50.8
